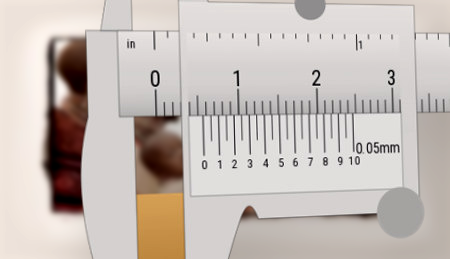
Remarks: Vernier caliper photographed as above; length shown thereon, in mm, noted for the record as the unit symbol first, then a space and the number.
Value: mm 5.6
